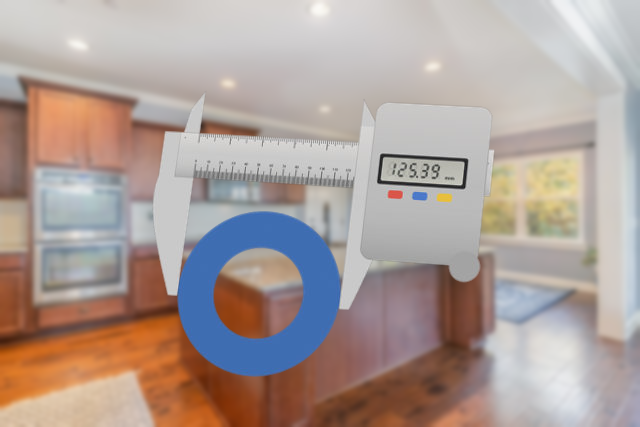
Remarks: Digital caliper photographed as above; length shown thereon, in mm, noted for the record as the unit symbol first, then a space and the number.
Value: mm 125.39
